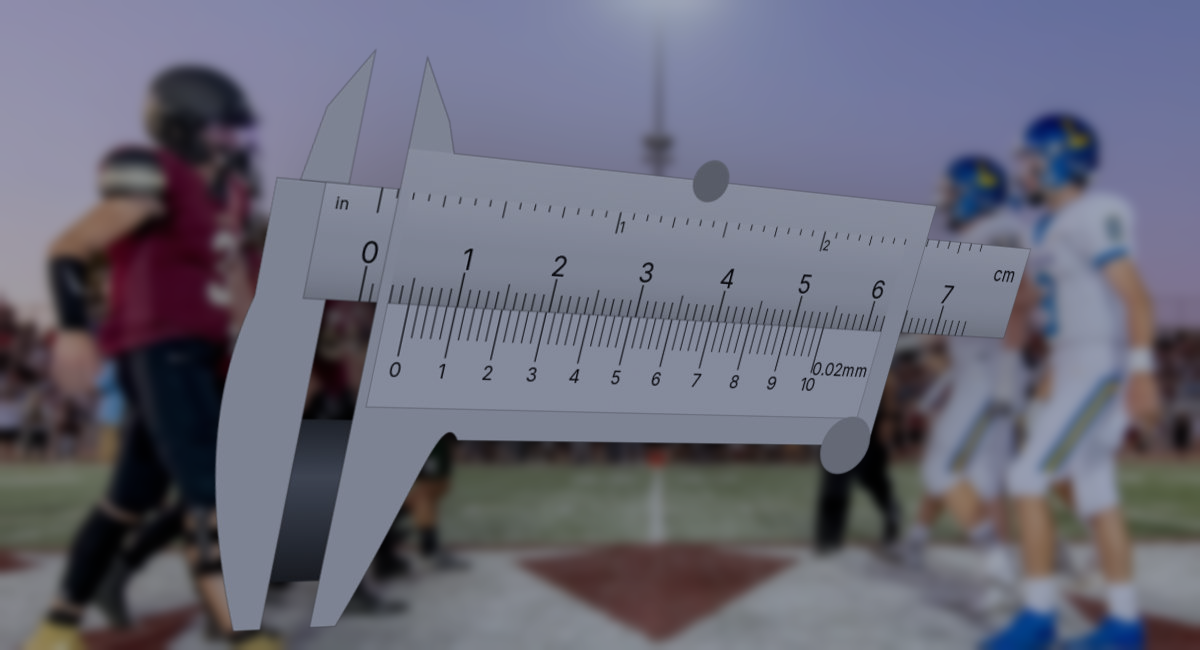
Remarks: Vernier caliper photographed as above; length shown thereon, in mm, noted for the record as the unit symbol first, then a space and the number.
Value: mm 5.0
